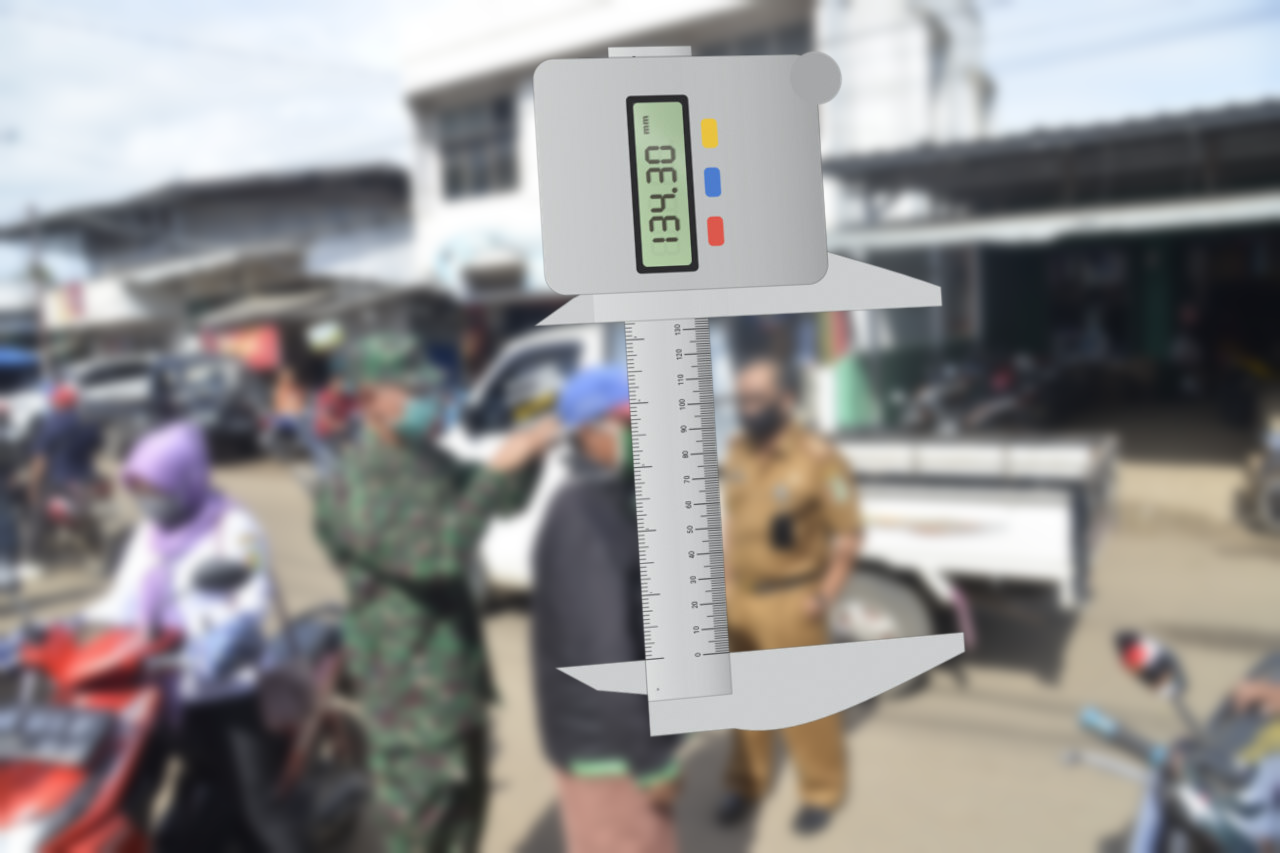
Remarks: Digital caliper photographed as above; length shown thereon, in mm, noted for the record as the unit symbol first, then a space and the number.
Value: mm 134.30
